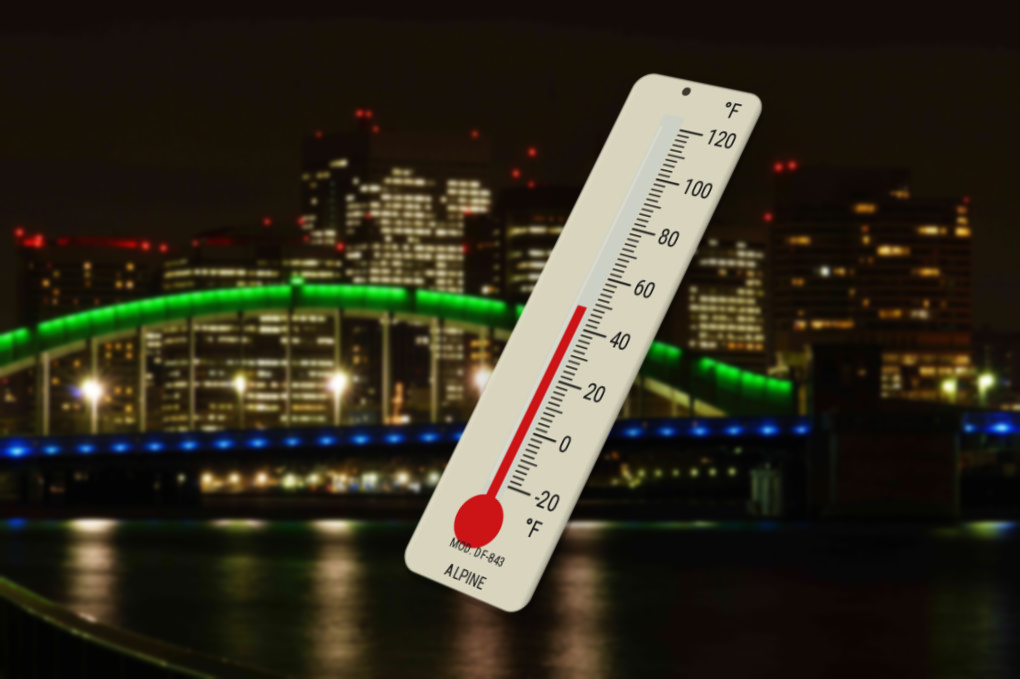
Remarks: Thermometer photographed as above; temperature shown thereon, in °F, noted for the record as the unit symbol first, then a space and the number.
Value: °F 48
